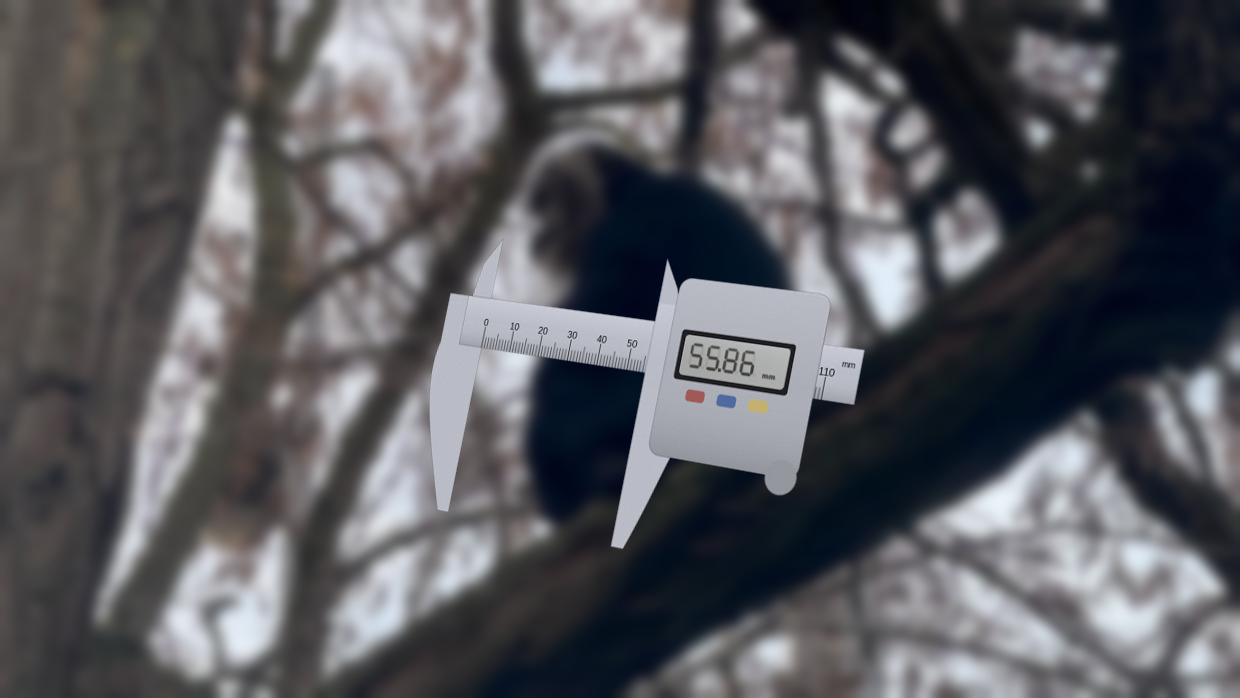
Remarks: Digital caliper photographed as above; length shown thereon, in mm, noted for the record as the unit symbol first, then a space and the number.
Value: mm 55.86
